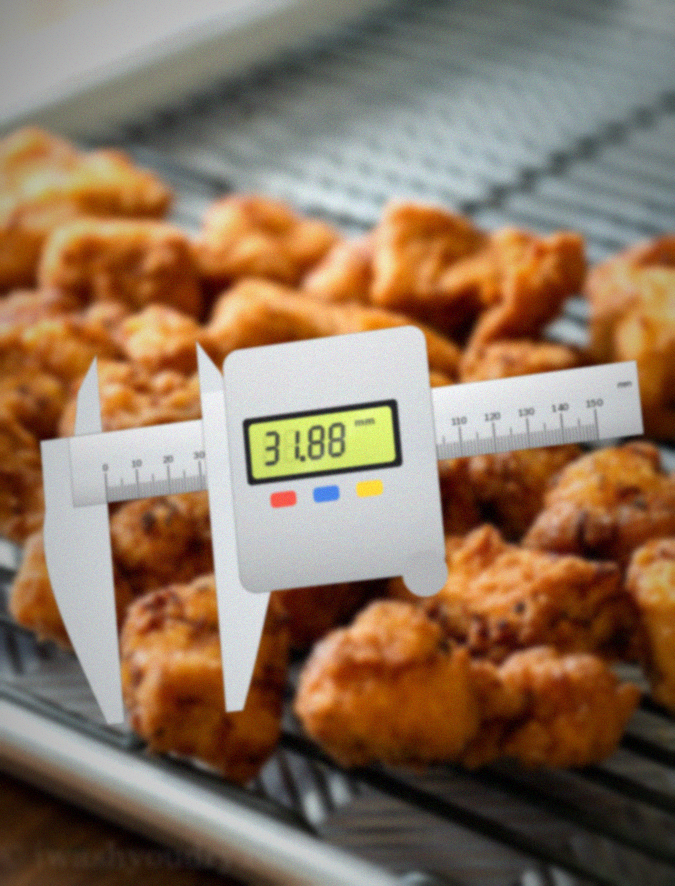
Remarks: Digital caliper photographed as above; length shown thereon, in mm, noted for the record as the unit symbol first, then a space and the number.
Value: mm 31.88
